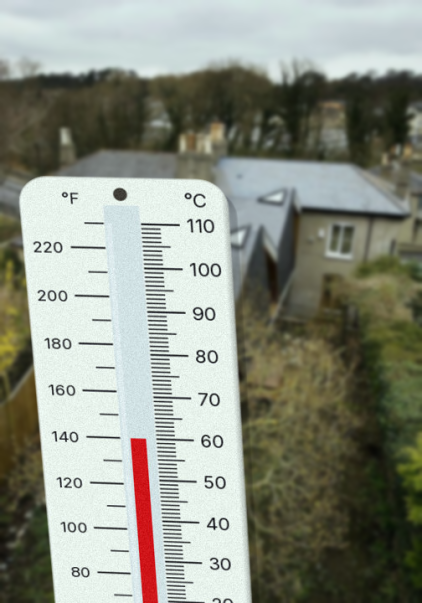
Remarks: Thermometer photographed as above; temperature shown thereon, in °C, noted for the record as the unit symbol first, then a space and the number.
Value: °C 60
